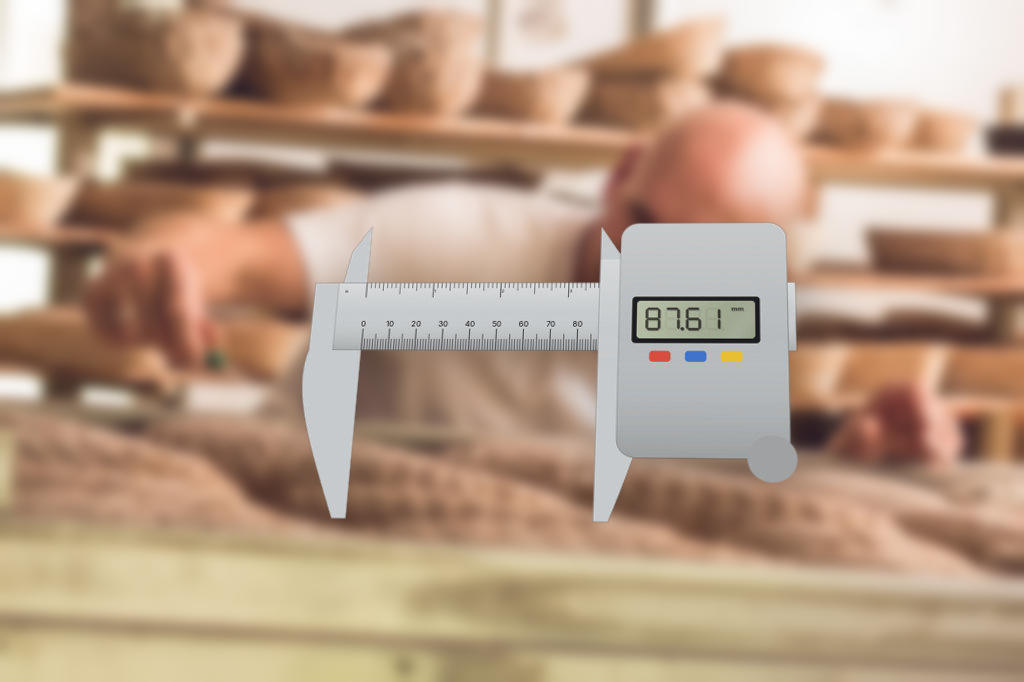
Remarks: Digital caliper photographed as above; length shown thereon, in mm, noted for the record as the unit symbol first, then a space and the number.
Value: mm 87.61
